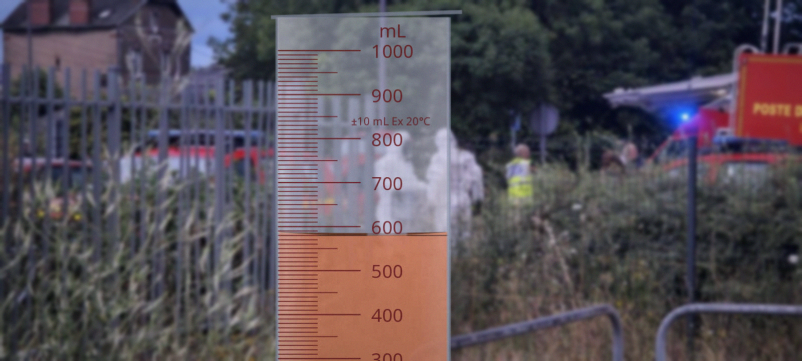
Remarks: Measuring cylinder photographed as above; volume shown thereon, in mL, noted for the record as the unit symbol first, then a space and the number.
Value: mL 580
